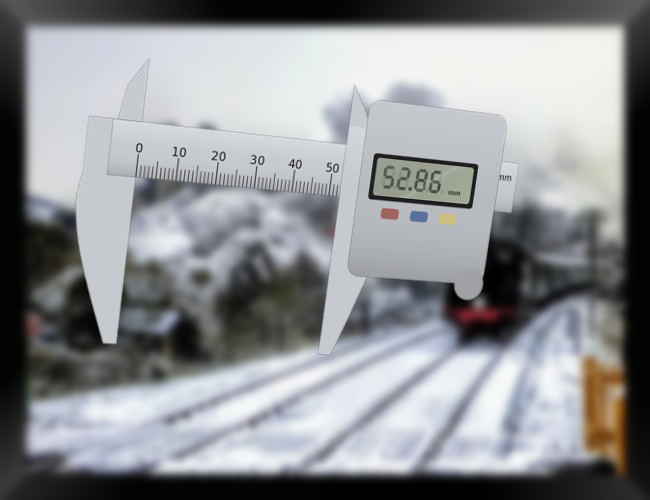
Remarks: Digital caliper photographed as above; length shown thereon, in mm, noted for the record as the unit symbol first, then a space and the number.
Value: mm 52.86
